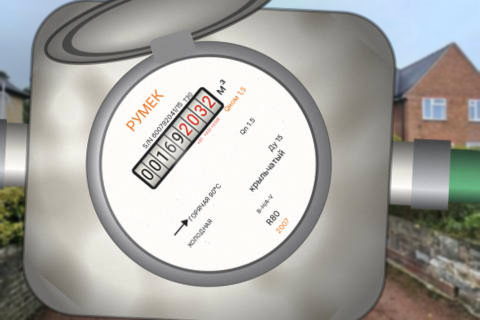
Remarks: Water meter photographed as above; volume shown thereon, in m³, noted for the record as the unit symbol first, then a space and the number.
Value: m³ 169.2032
